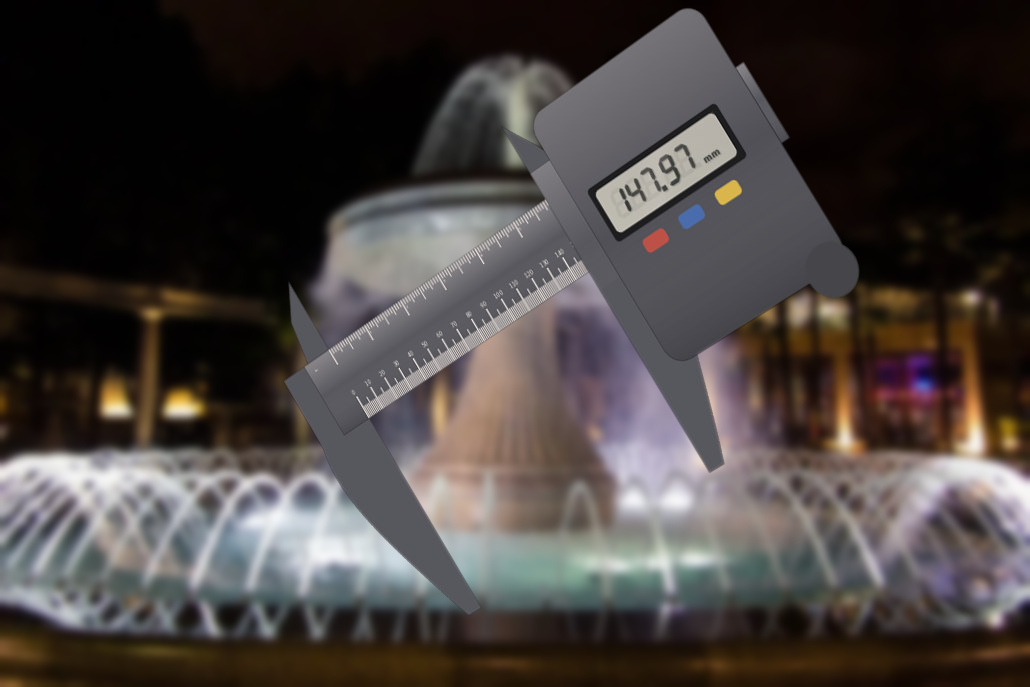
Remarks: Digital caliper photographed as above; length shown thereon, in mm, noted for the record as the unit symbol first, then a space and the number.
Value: mm 147.97
